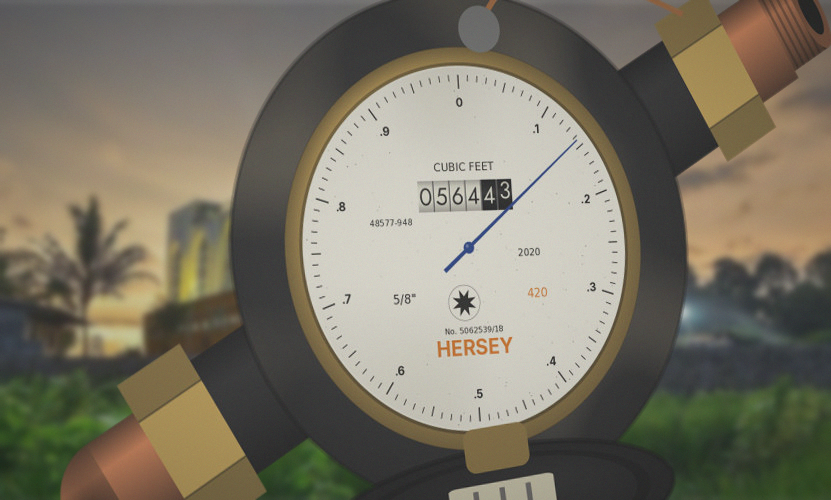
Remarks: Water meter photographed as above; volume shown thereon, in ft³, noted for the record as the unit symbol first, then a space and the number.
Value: ft³ 56443.14
